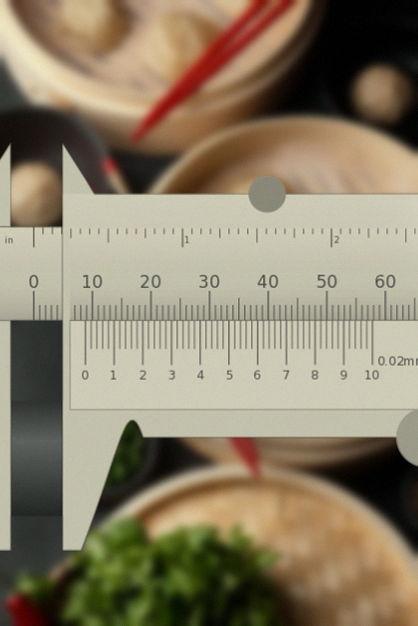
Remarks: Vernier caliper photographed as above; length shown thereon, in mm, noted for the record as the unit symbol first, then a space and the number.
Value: mm 8.8
